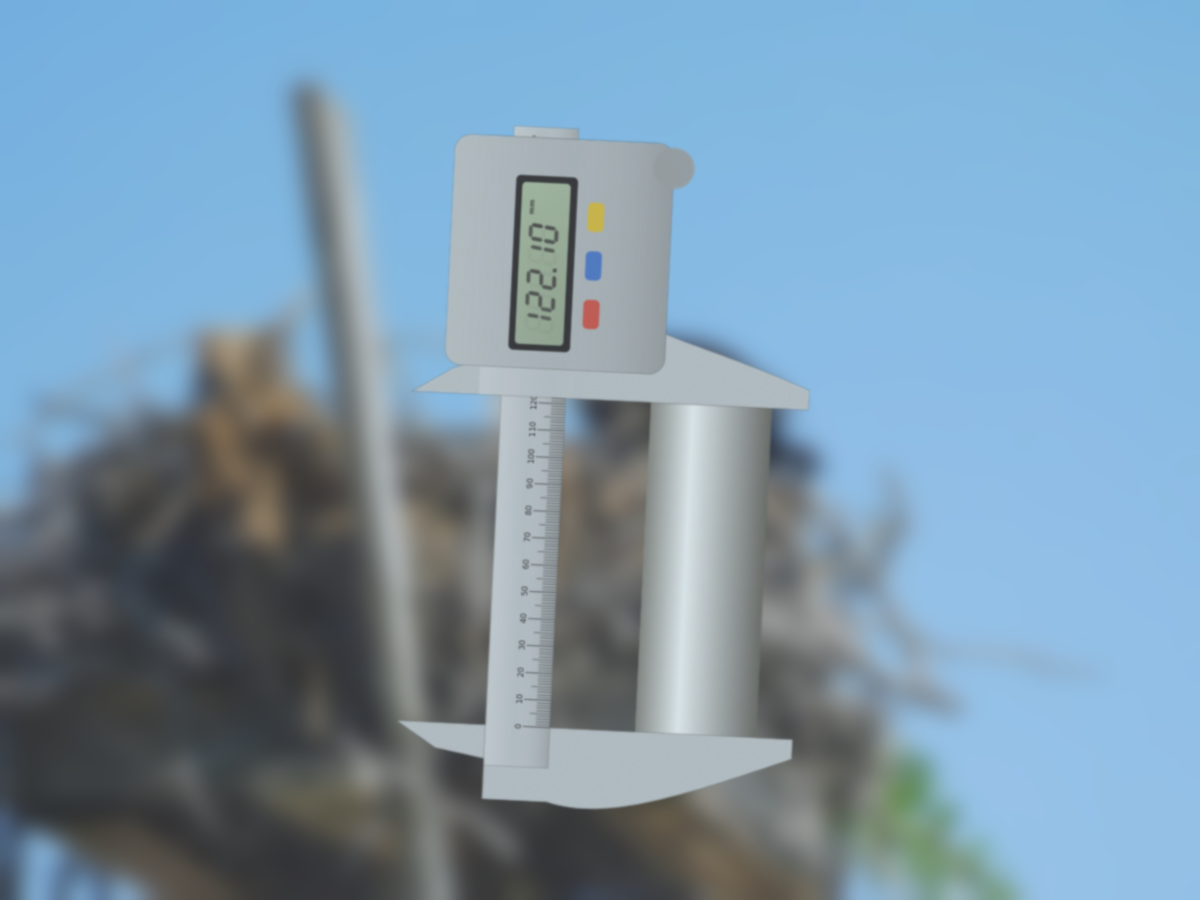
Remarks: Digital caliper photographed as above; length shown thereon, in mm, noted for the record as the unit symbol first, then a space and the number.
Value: mm 122.10
